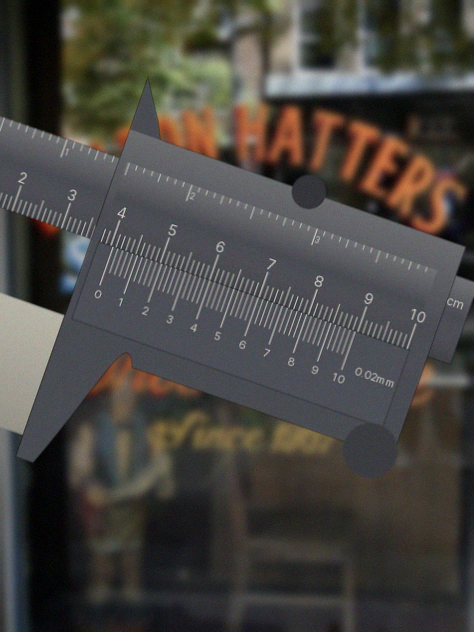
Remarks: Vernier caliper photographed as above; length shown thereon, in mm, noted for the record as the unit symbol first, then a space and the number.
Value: mm 40.5
